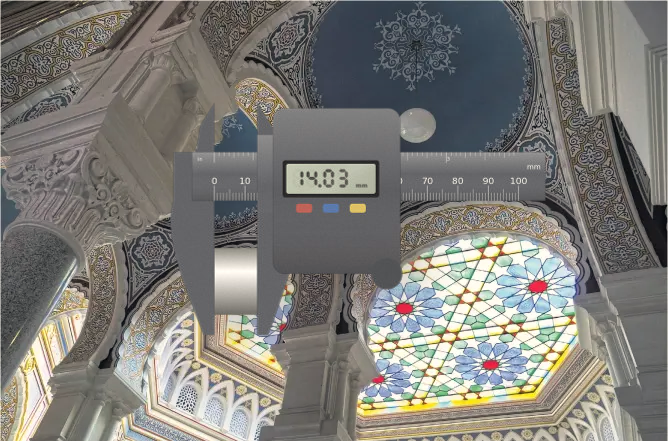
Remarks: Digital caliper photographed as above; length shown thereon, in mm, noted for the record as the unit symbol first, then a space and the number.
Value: mm 14.03
